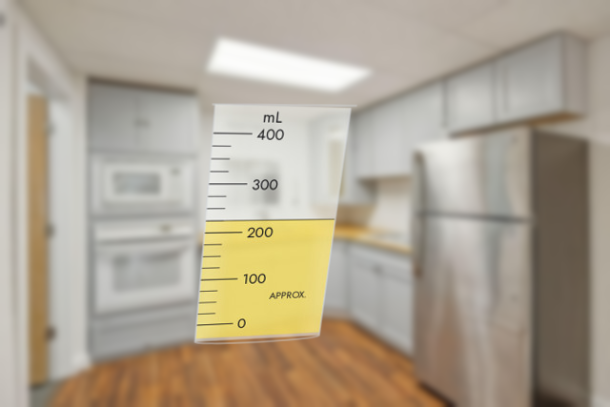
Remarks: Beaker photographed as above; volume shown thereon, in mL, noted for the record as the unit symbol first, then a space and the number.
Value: mL 225
